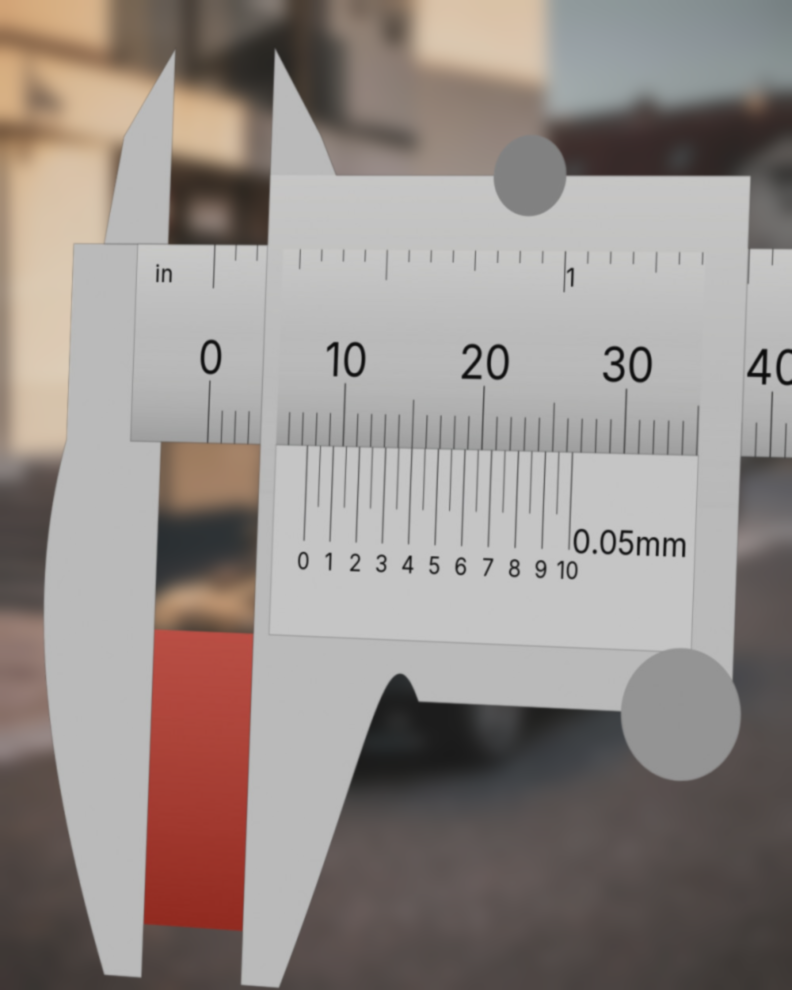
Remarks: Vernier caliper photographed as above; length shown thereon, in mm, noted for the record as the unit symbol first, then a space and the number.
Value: mm 7.4
